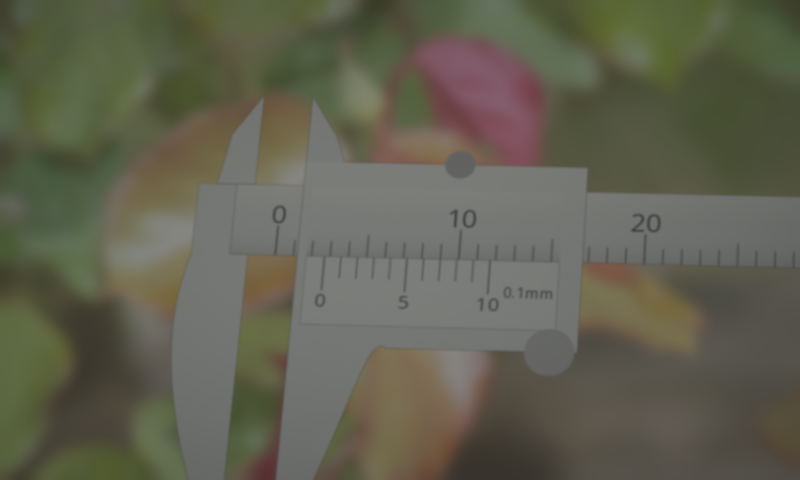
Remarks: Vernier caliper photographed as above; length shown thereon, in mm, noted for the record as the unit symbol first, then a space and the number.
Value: mm 2.7
